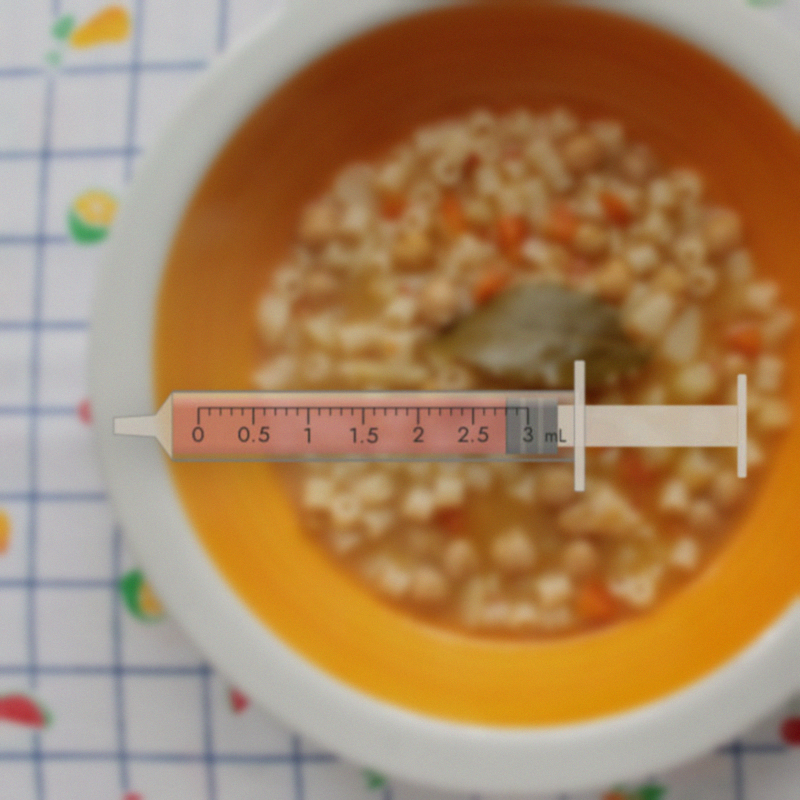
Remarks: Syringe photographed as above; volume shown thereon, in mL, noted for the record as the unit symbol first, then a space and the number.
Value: mL 2.8
